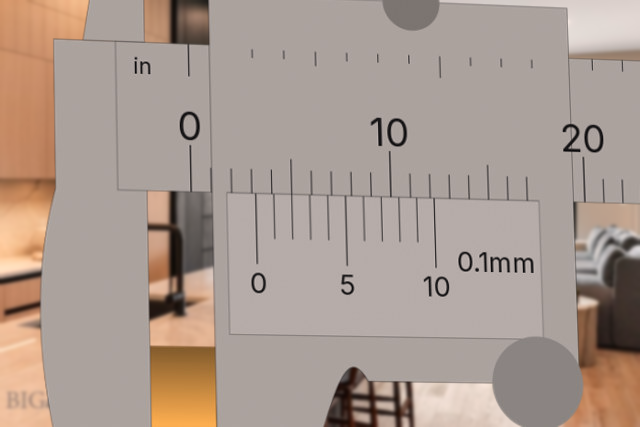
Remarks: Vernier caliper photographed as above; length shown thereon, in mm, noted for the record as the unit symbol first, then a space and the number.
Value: mm 3.2
